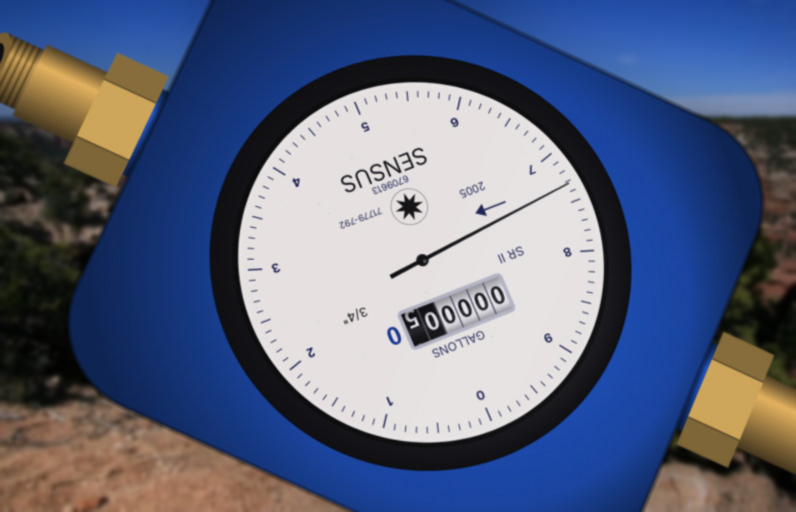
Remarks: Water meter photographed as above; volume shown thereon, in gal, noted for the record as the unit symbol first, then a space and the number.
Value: gal 47.3
